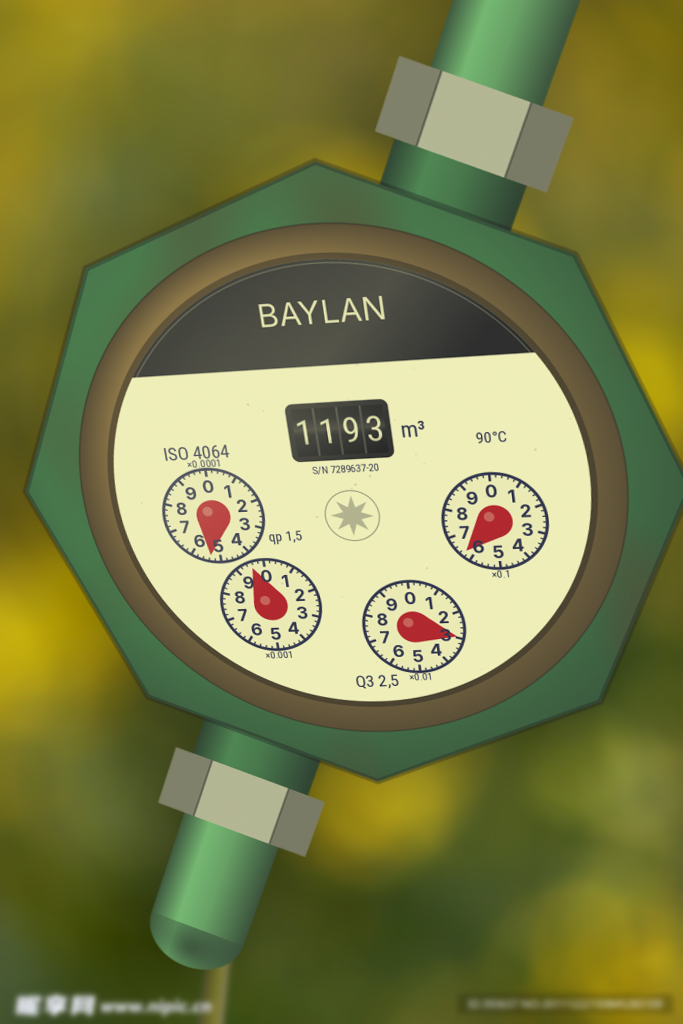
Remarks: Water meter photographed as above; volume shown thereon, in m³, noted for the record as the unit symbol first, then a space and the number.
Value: m³ 1193.6295
